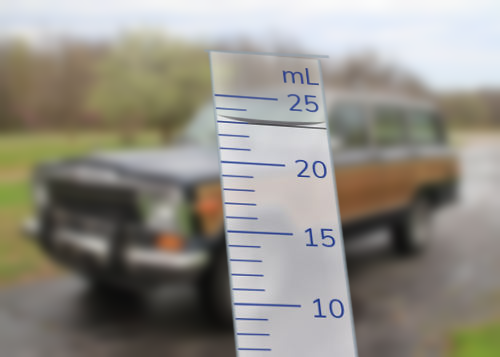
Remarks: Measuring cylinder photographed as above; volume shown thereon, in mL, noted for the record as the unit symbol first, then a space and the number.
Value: mL 23
